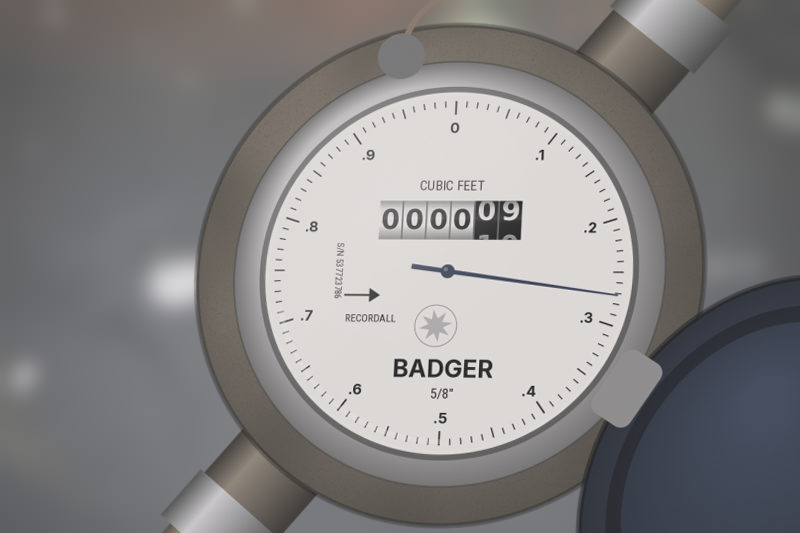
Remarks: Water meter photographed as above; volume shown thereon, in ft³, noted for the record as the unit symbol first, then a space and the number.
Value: ft³ 9.27
